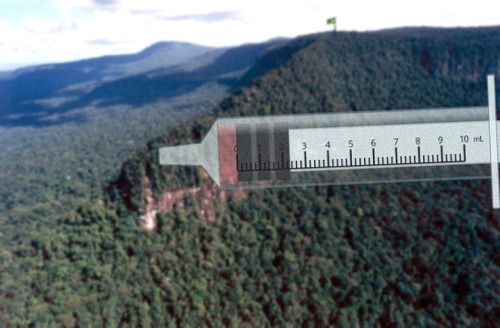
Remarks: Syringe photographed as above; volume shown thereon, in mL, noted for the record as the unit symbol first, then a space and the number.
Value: mL 0
